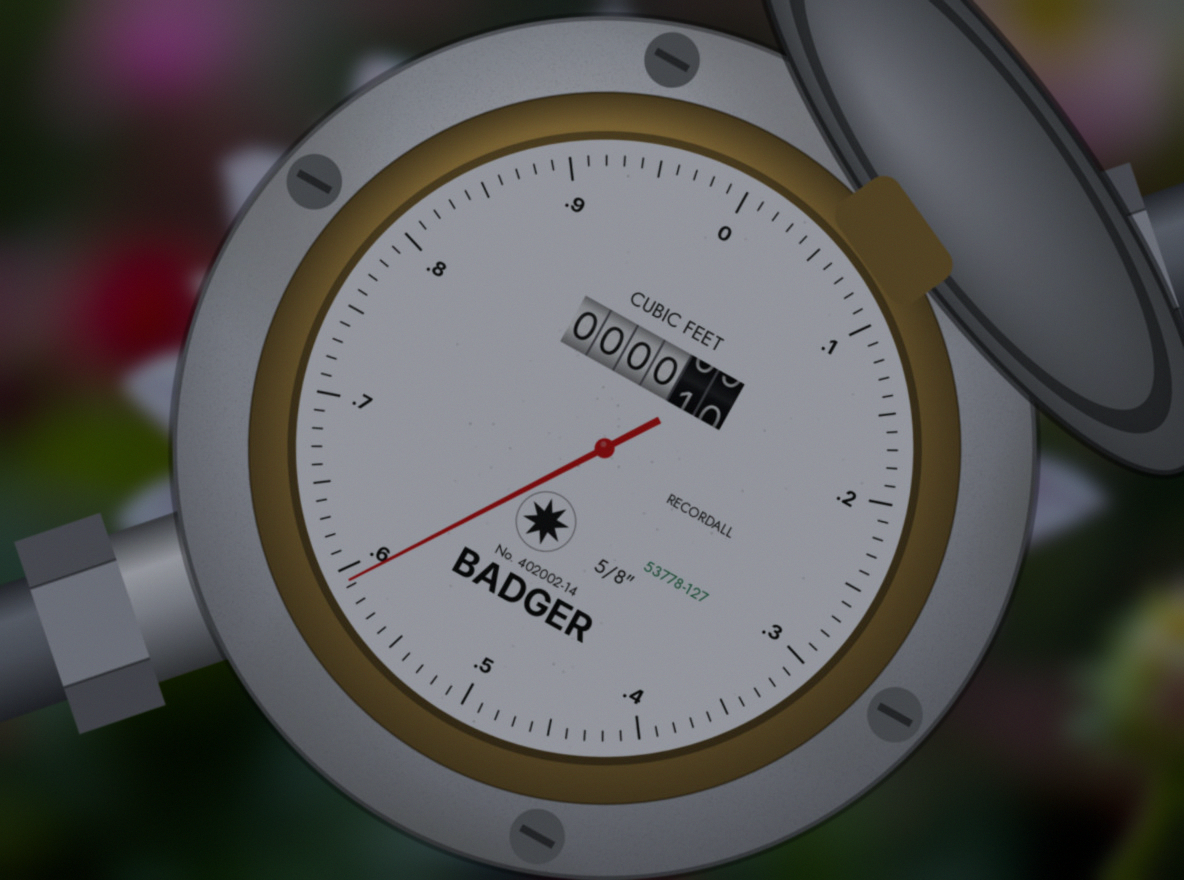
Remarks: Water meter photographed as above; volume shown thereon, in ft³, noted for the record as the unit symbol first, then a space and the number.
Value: ft³ 9.59
